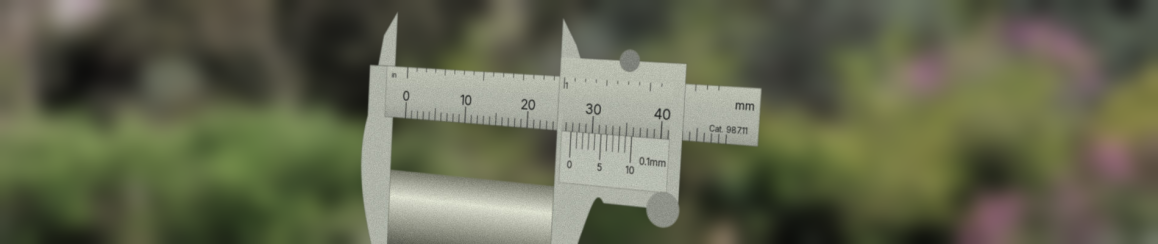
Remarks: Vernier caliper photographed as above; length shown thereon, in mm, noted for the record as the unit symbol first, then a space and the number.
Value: mm 26.8
